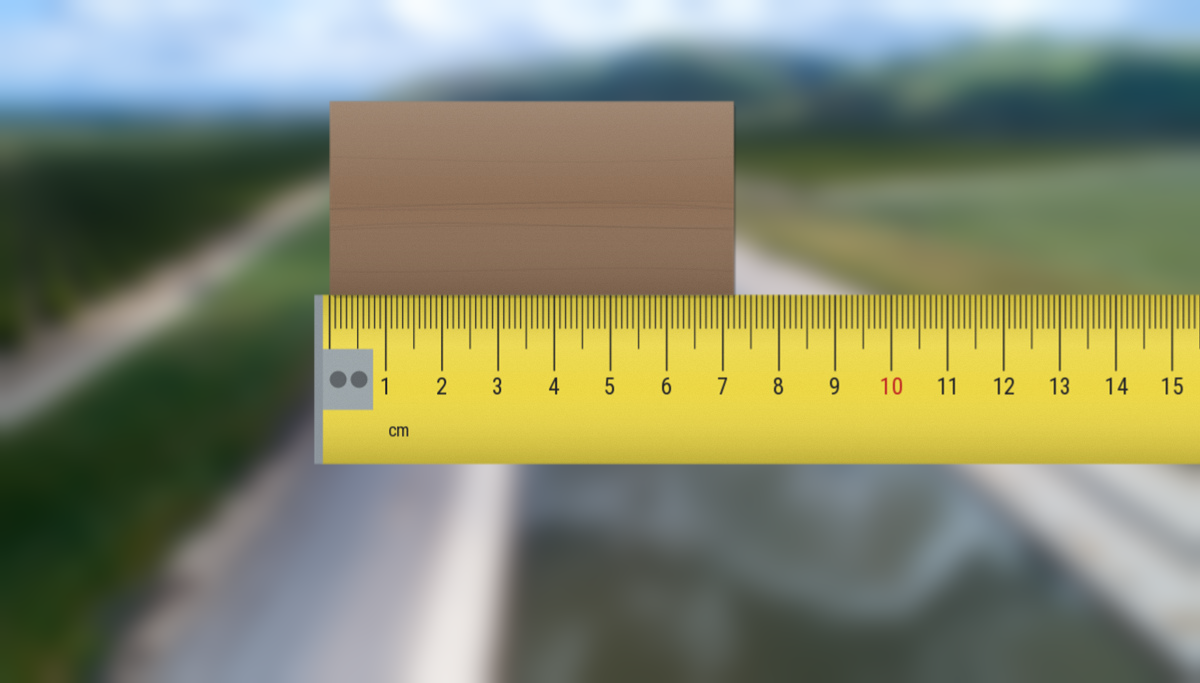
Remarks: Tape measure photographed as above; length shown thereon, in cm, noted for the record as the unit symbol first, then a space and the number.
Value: cm 7.2
